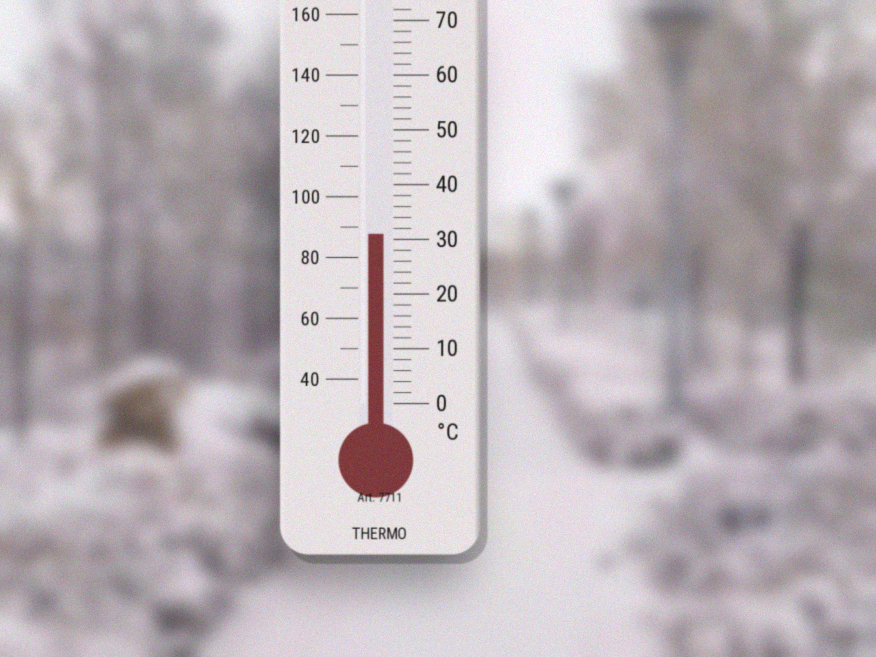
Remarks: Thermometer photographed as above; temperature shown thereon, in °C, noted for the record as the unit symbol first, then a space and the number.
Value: °C 31
